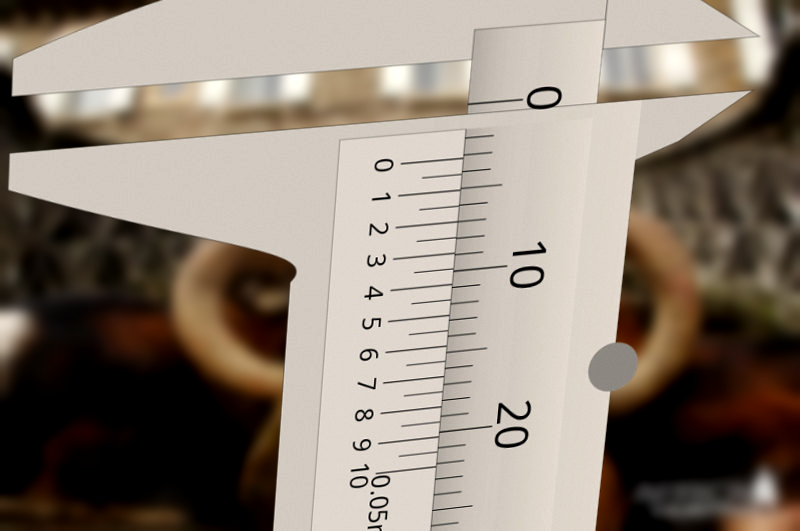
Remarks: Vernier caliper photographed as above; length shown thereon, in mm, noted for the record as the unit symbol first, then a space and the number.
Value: mm 3.2
